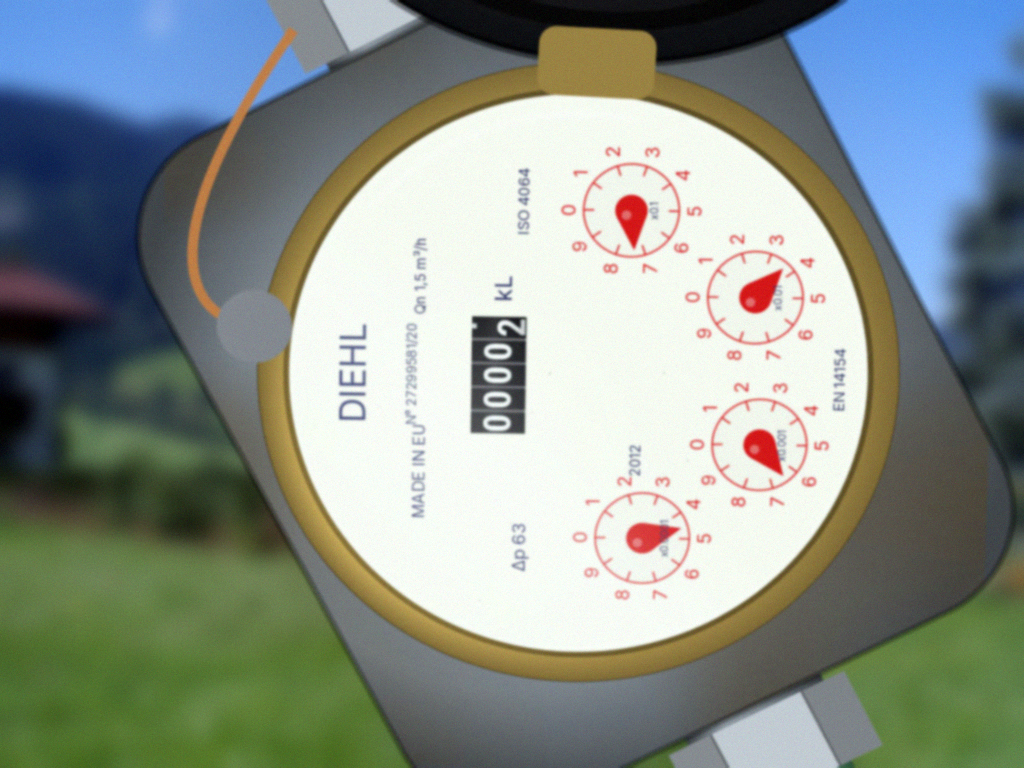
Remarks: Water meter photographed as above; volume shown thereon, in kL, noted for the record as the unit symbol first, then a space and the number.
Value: kL 1.7364
